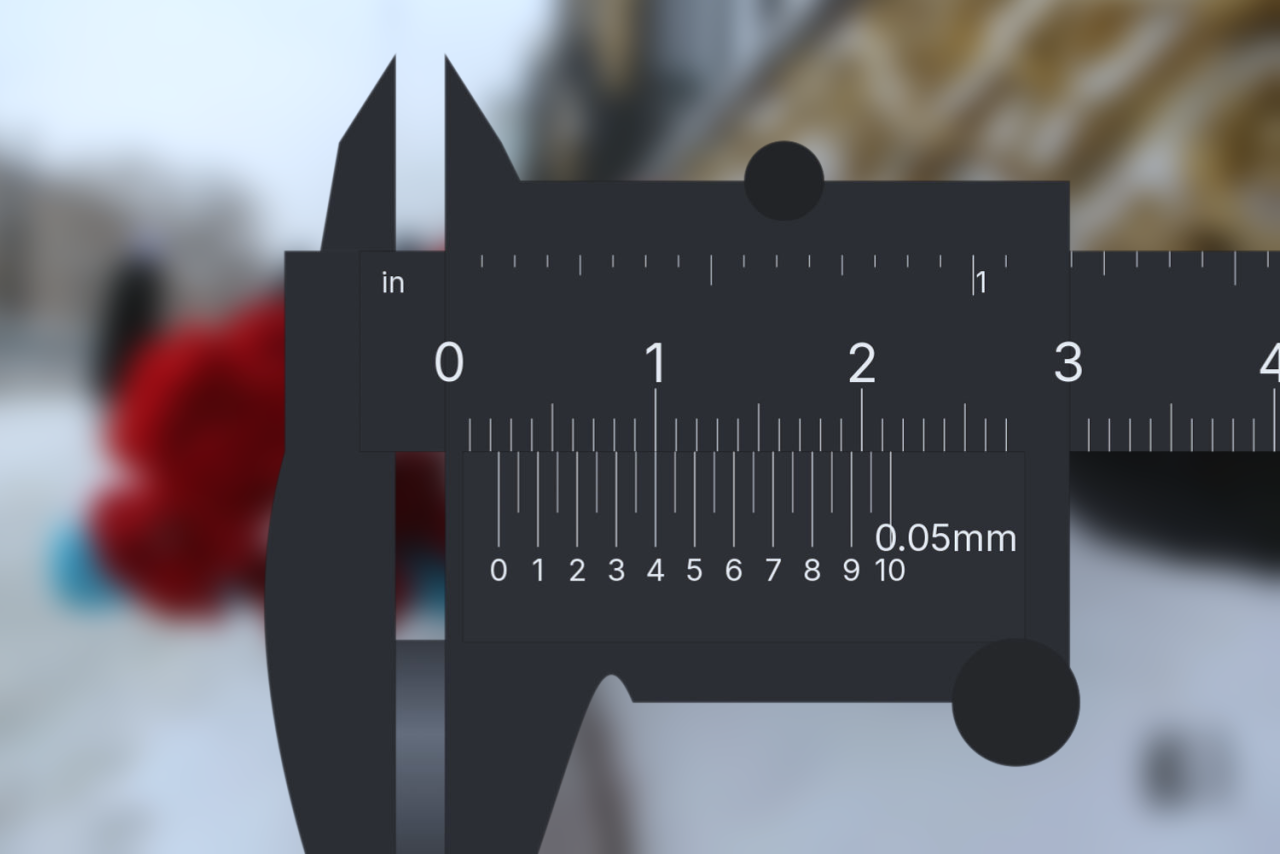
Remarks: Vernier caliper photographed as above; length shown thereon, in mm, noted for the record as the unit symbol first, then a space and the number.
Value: mm 2.4
